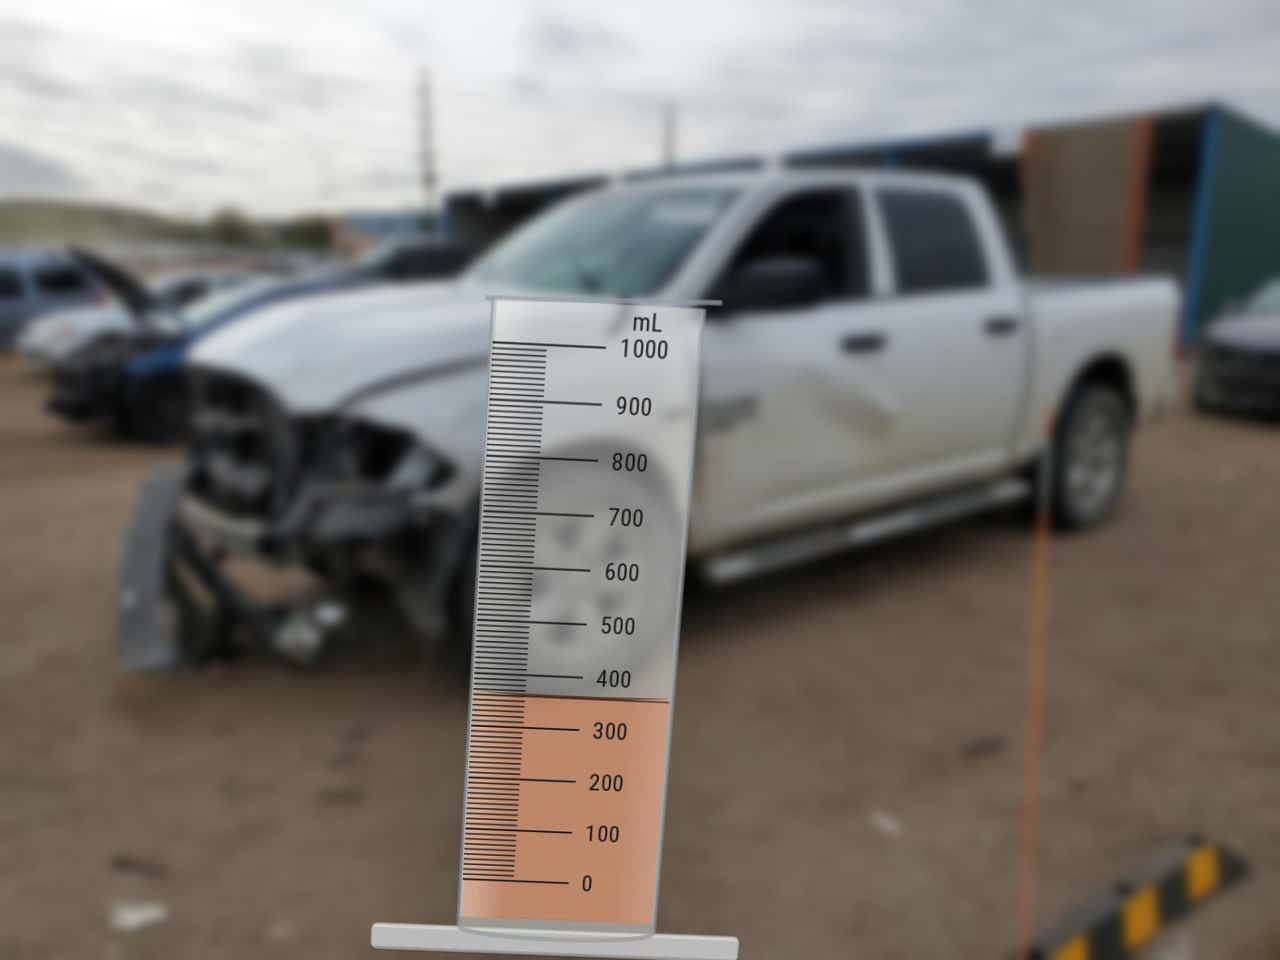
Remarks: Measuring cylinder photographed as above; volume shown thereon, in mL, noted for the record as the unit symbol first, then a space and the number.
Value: mL 360
